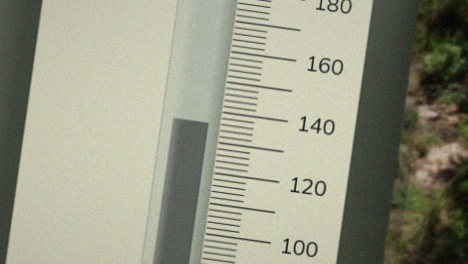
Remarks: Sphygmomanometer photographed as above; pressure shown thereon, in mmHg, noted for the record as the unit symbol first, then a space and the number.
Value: mmHg 136
